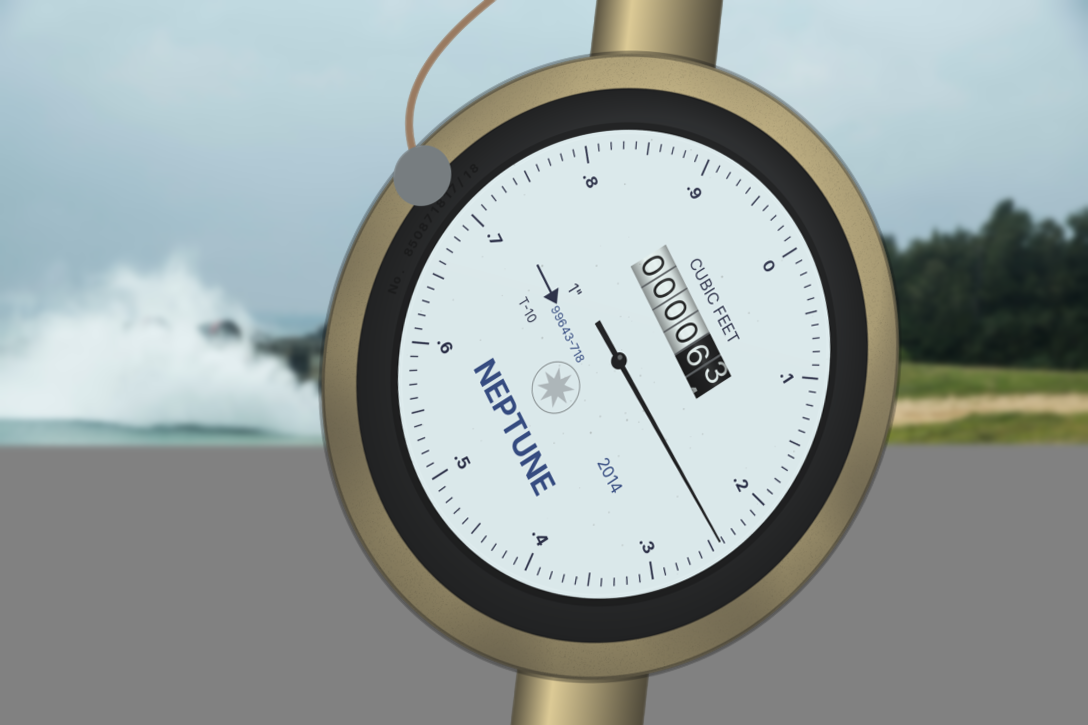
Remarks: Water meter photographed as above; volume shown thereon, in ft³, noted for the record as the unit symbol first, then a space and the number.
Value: ft³ 63.24
